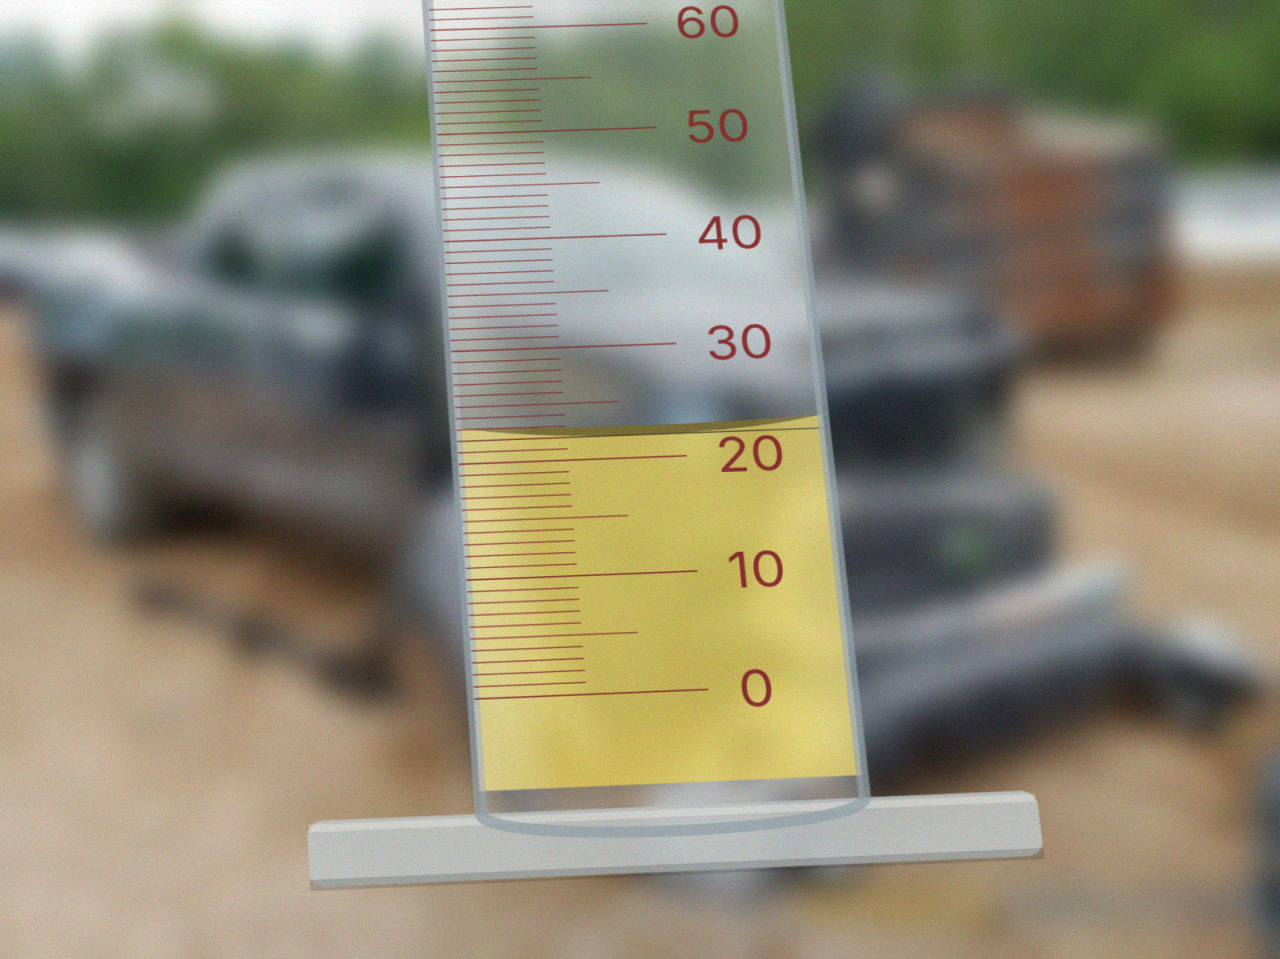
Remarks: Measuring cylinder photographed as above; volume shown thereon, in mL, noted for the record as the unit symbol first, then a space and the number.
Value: mL 22
